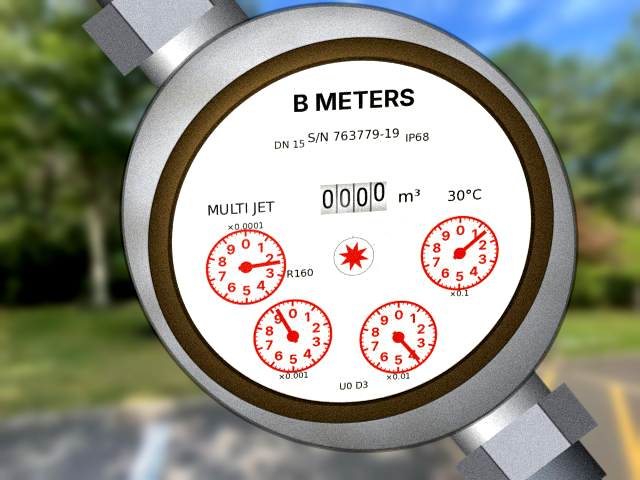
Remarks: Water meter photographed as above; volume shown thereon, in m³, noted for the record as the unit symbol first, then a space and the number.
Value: m³ 0.1392
